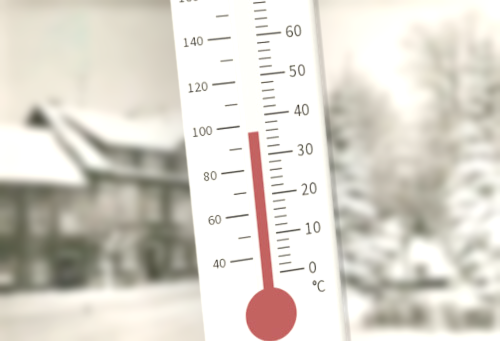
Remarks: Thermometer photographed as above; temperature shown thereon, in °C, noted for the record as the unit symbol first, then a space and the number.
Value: °C 36
